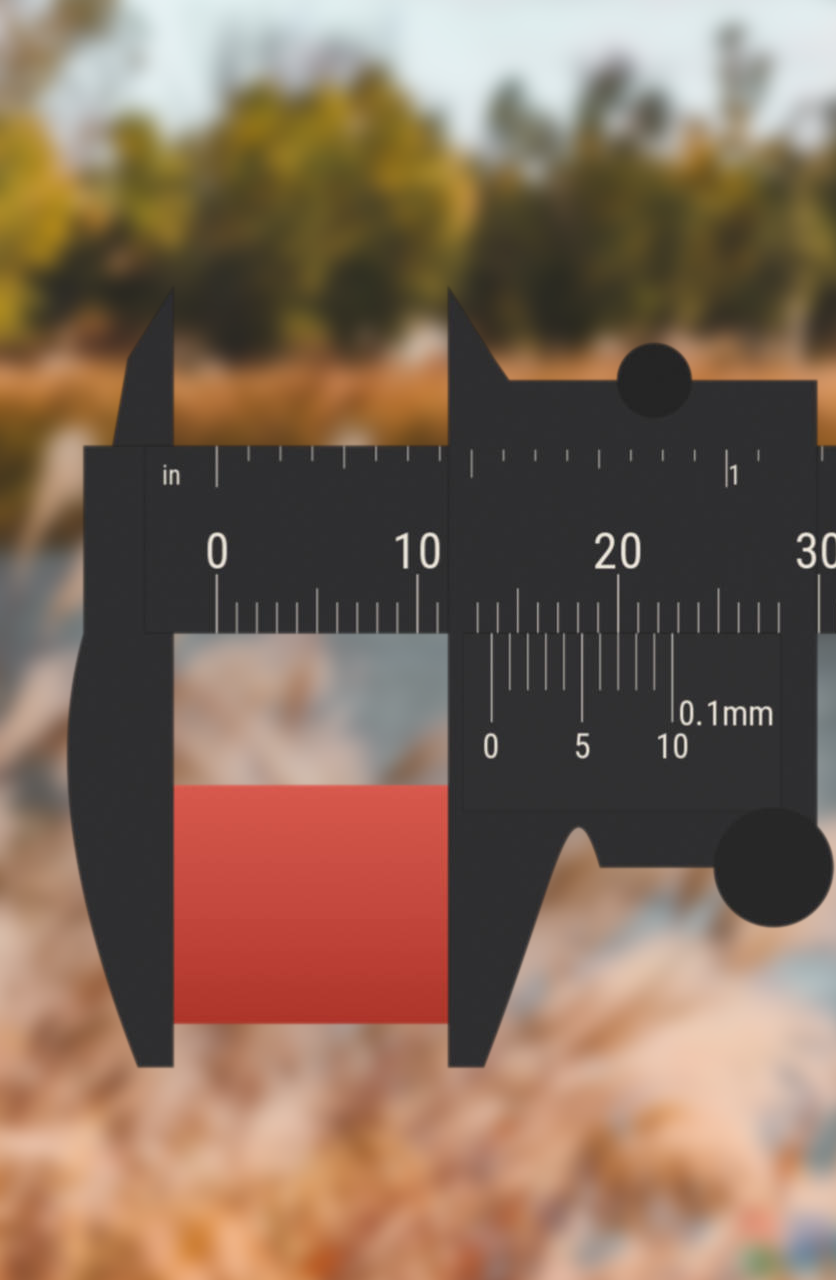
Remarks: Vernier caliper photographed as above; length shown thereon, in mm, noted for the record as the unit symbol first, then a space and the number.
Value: mm 13.7
